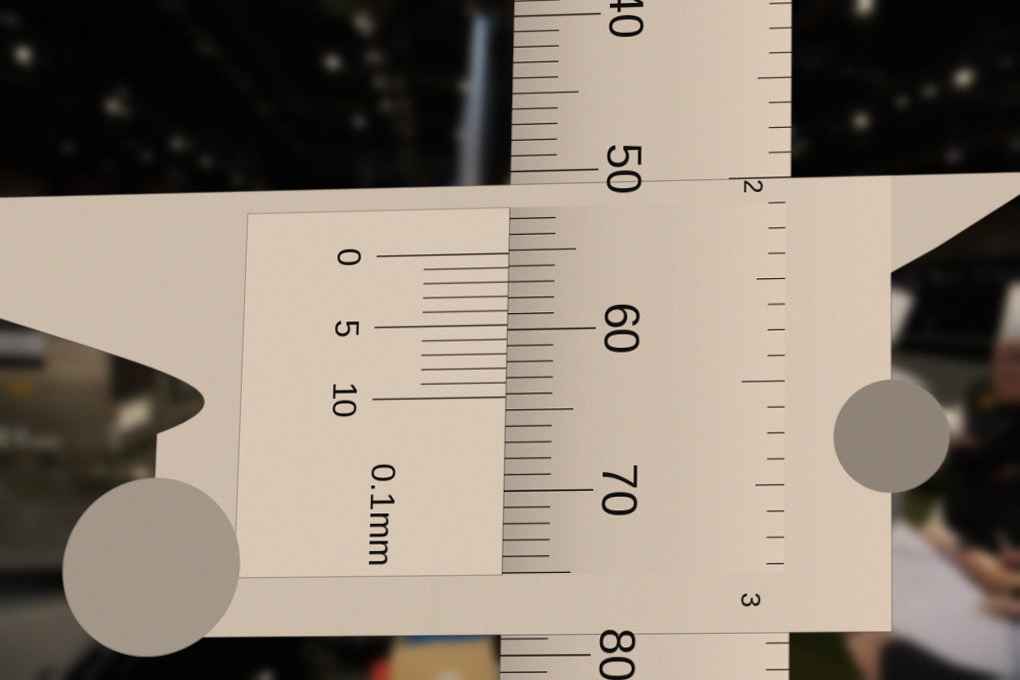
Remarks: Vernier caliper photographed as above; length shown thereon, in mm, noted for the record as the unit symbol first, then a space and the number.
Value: mm 55.2
